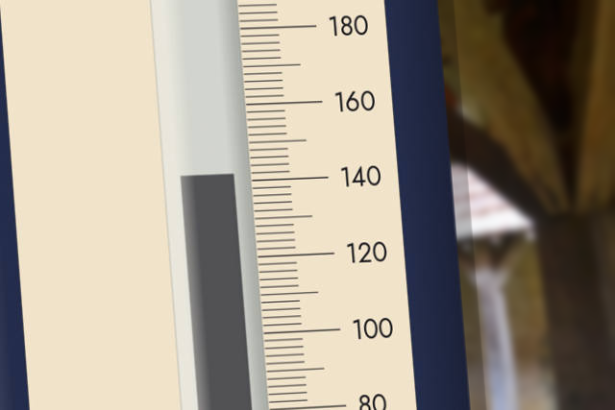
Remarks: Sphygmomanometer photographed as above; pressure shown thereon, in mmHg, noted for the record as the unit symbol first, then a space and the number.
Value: mmHg 142
